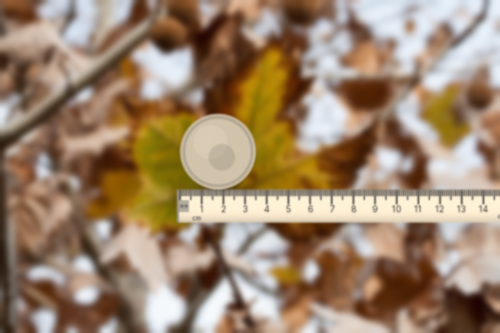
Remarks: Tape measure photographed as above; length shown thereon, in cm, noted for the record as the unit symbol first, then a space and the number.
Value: cm 3.5
